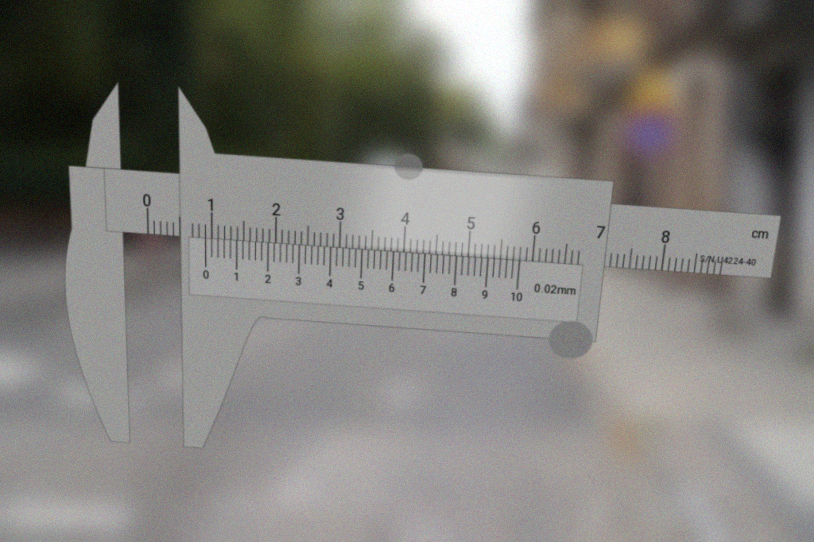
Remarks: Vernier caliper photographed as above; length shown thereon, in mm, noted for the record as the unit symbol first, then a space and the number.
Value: mm 9.0
